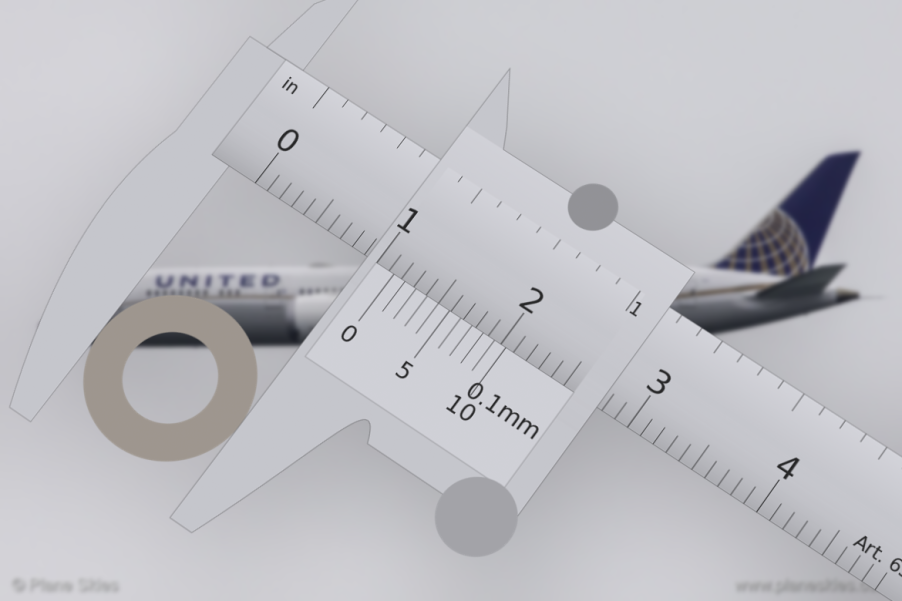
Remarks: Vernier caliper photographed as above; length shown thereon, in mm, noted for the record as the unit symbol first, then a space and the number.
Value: mm 11.4
